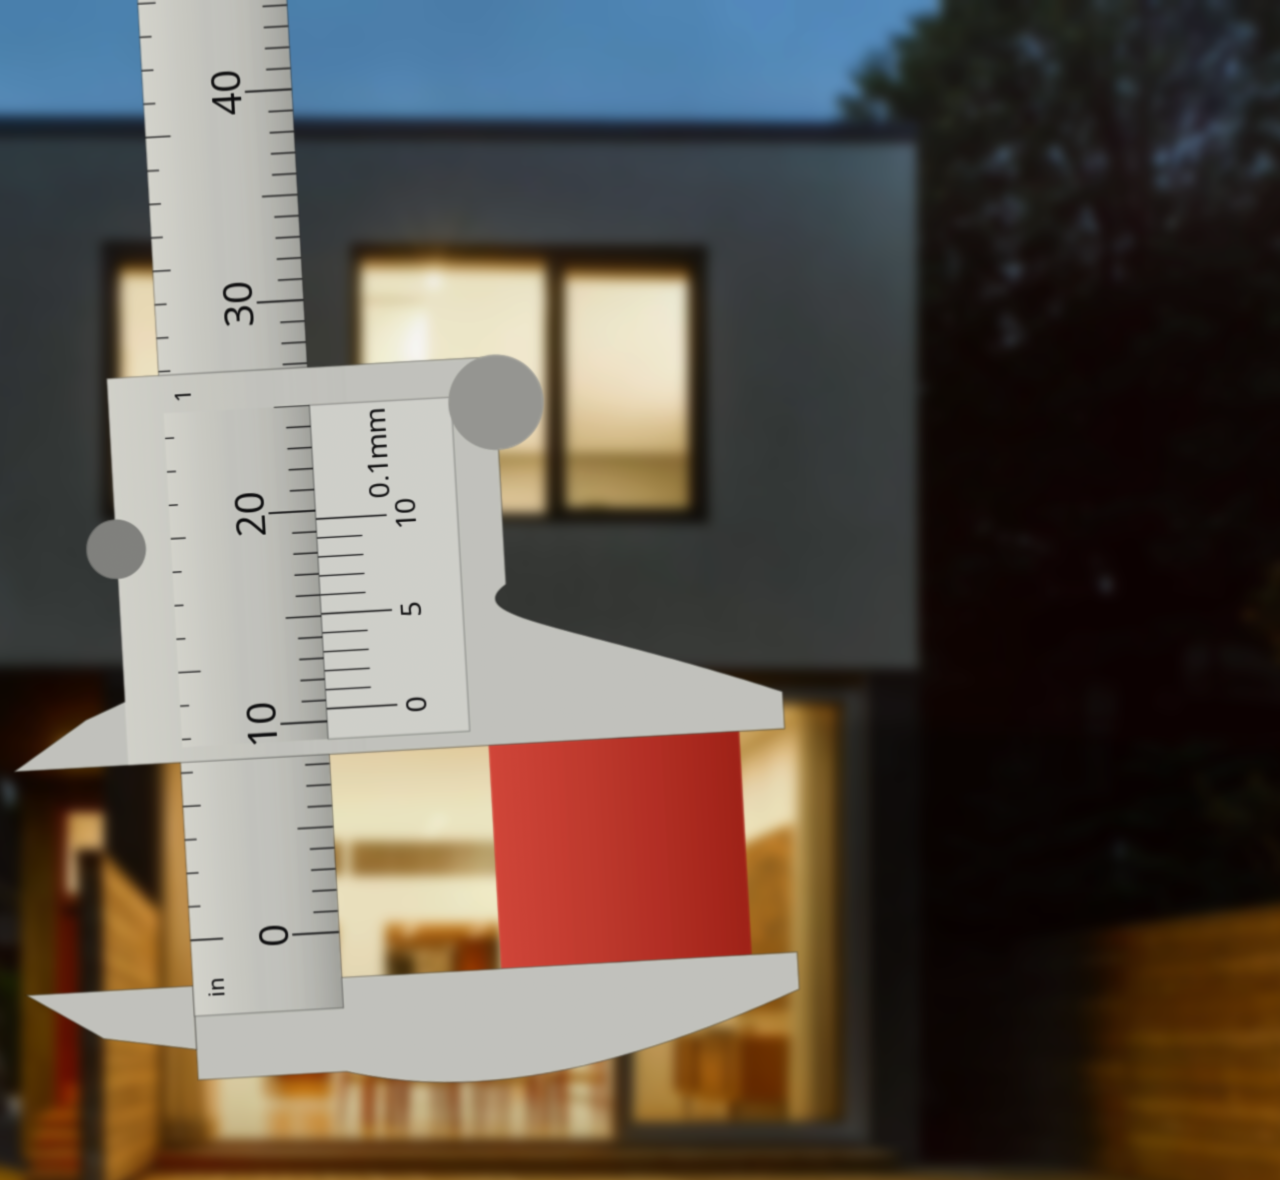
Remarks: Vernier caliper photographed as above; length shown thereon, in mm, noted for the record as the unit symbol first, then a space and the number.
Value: mm 10.6
